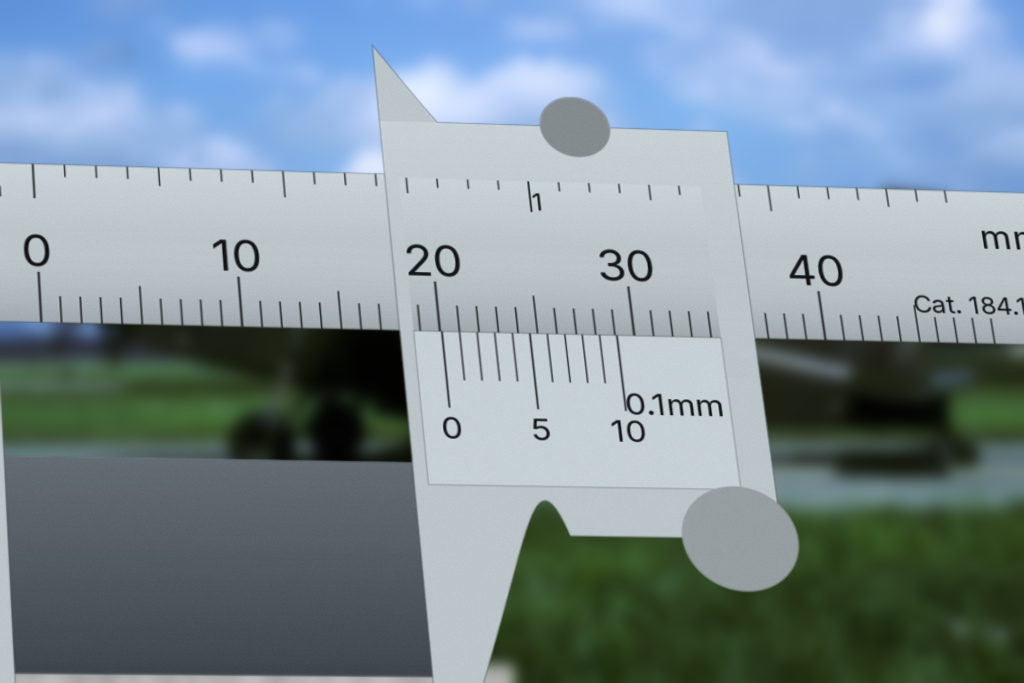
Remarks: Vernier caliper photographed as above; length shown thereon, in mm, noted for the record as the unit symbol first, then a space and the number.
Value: mm 20.1
